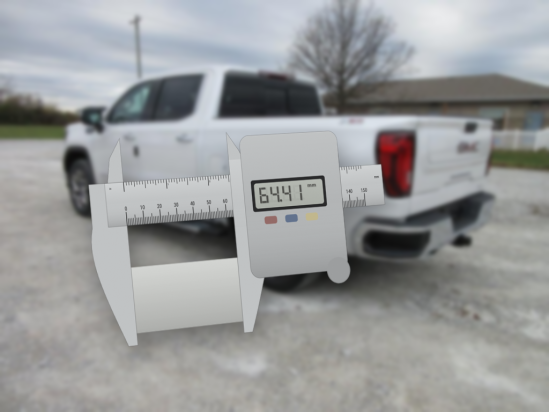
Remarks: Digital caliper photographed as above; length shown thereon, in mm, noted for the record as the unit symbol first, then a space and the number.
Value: mm 64.41
